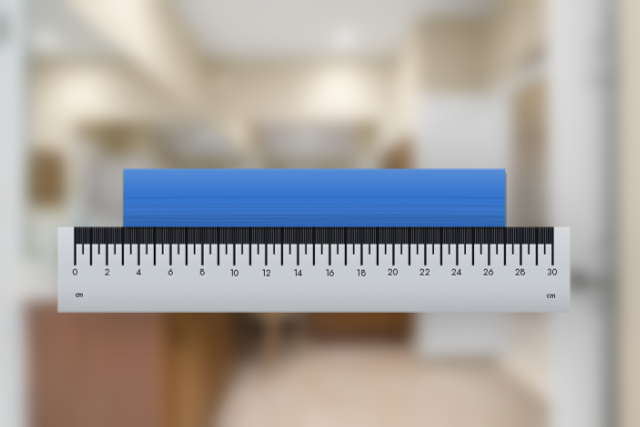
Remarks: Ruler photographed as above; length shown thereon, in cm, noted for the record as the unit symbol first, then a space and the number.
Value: cm 24
